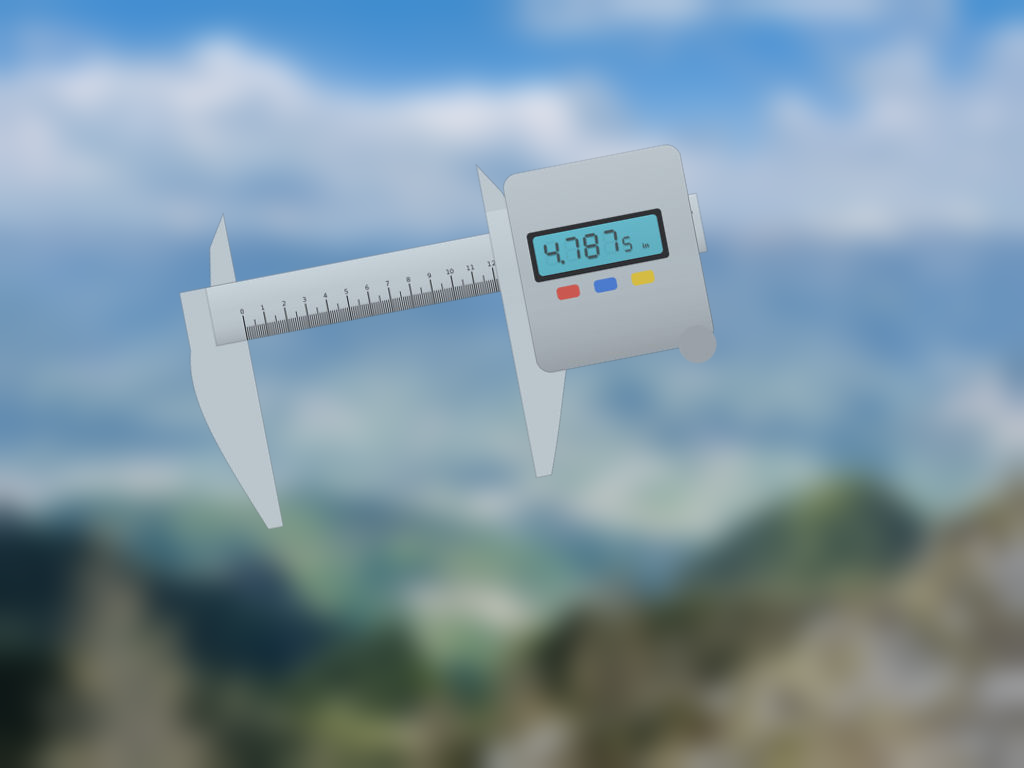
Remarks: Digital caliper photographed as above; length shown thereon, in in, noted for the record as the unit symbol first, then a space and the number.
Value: in 4.7875
